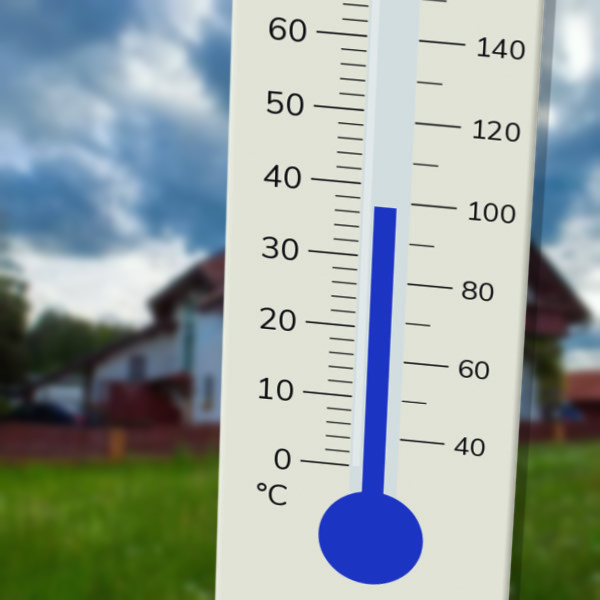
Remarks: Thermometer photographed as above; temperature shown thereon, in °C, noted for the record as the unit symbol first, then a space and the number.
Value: °C 37
